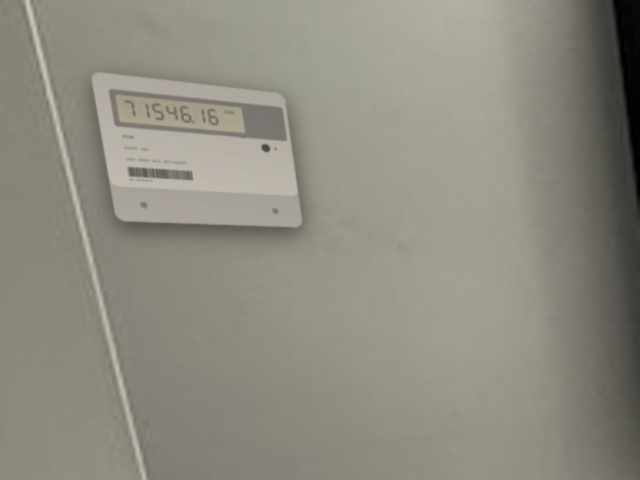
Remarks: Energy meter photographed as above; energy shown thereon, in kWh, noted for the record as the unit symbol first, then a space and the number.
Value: kWh 71546.16
